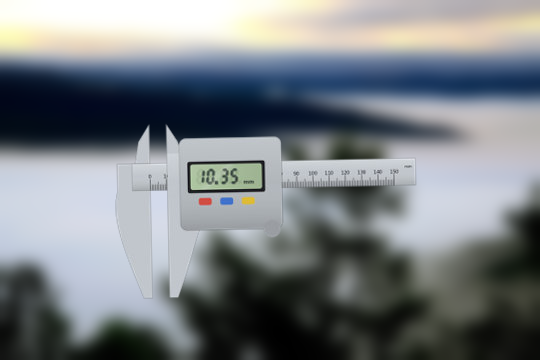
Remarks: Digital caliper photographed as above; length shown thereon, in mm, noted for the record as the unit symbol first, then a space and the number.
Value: mm 10.35
